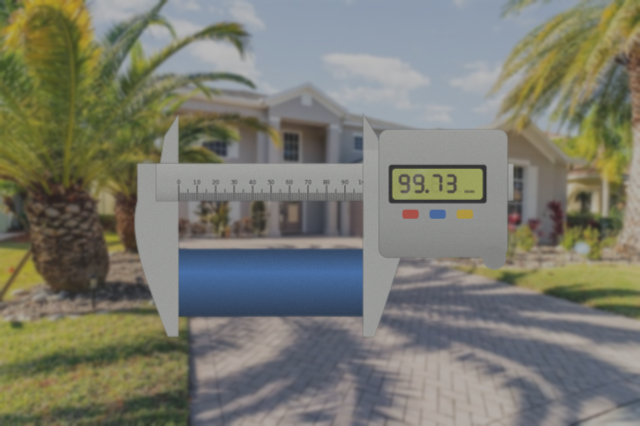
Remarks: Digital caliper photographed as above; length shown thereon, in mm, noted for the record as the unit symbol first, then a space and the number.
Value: mm 99.73
